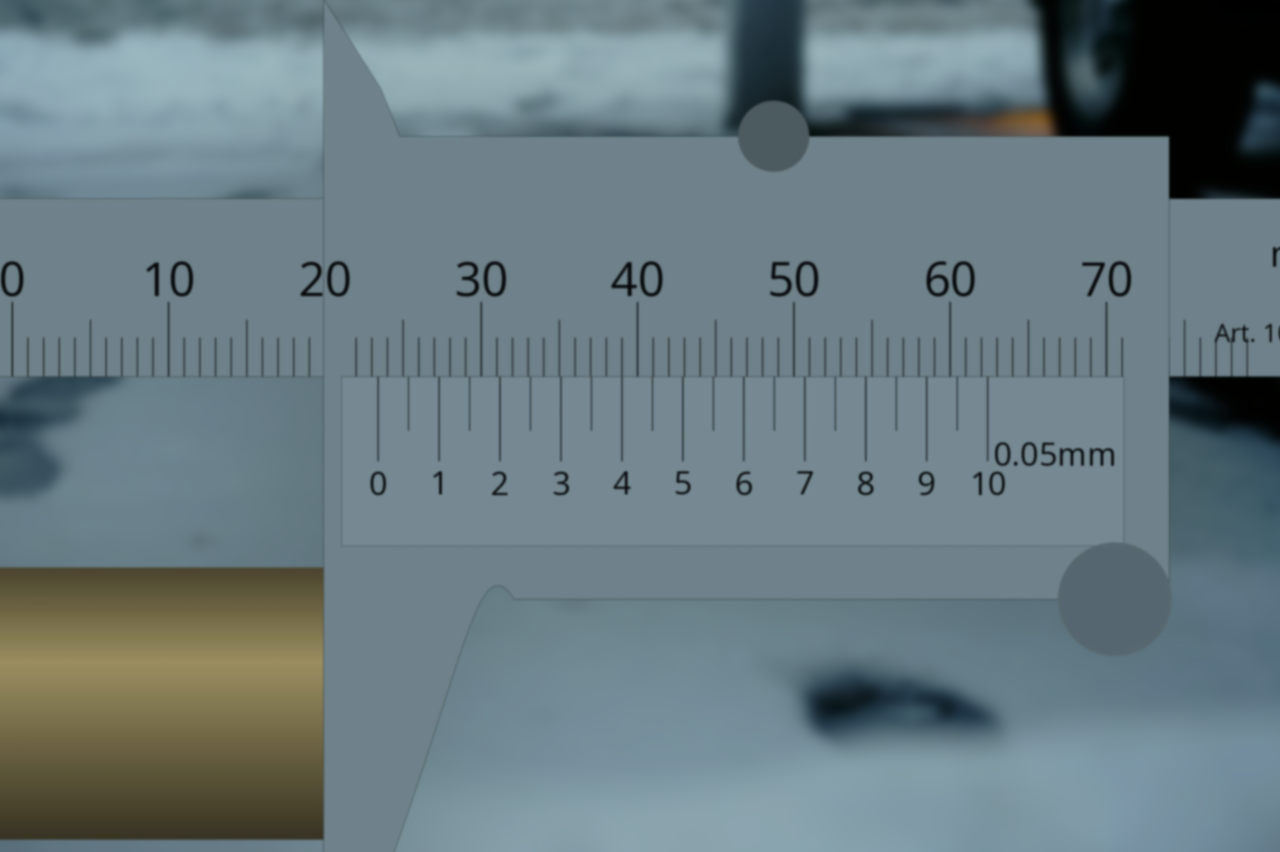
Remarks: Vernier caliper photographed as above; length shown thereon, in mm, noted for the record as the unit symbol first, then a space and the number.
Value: mm 23.4
